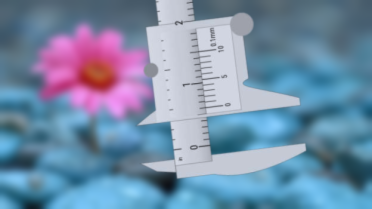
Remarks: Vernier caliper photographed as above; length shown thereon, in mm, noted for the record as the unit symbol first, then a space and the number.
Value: mm 6.0
